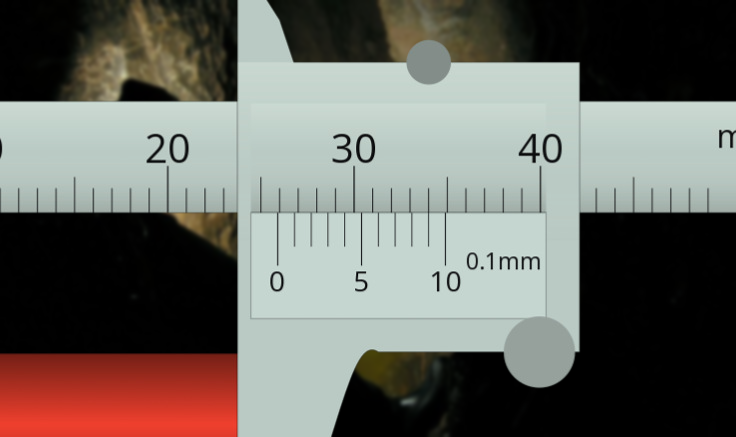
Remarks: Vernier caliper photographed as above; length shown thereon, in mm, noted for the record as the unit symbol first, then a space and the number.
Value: mm 25.9
